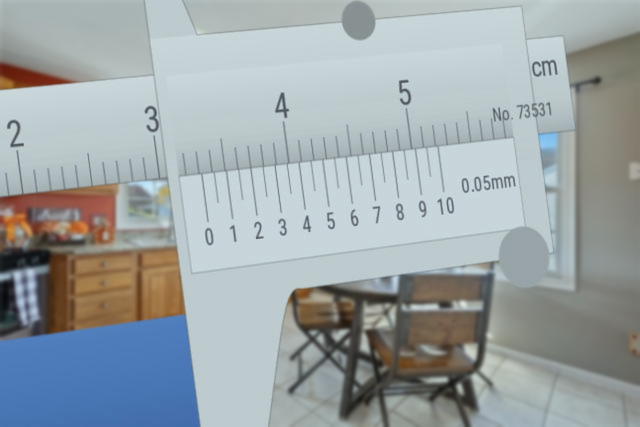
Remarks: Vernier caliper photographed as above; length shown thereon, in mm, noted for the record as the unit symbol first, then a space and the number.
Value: mm 33.2
